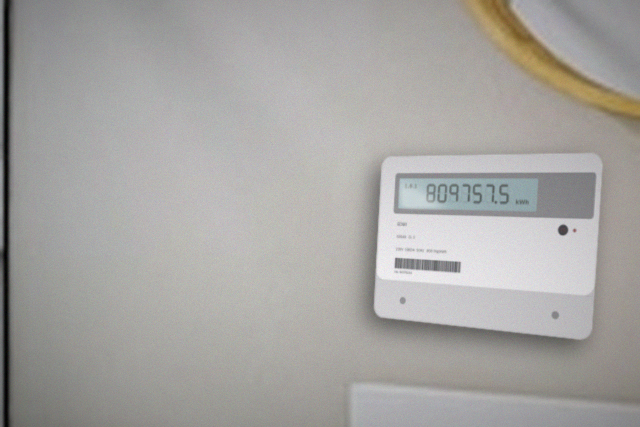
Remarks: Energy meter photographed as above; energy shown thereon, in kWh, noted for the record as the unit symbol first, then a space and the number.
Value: kWh 809757.5
